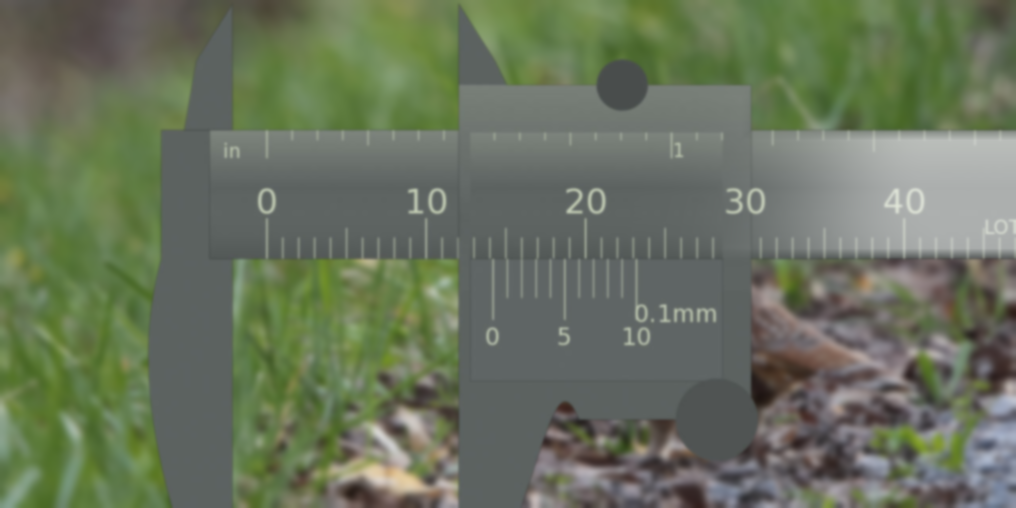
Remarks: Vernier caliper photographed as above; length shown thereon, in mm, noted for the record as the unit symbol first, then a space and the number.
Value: mm 14.2
